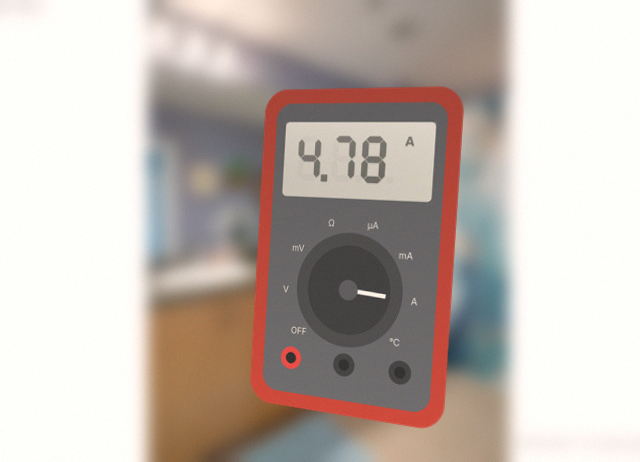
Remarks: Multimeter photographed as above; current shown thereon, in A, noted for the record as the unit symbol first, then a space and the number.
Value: A 4.78
